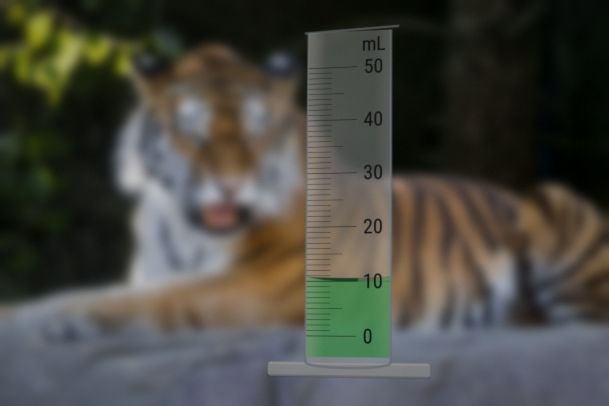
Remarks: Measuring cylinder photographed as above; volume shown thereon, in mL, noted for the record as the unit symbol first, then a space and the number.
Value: mL 10
